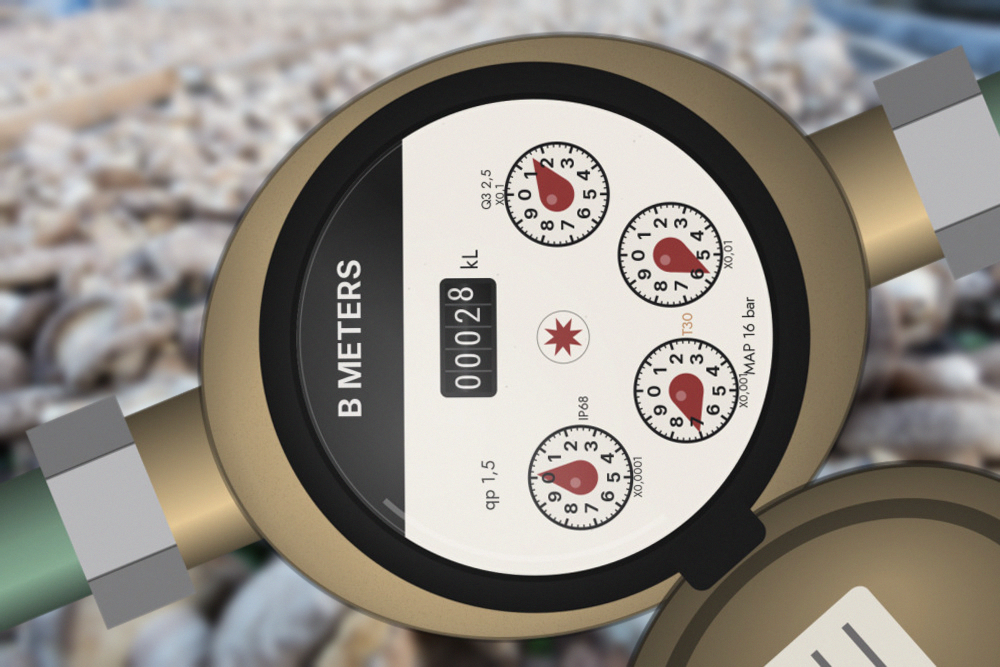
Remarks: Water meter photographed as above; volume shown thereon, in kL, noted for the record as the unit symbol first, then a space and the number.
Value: kL 28.1570
